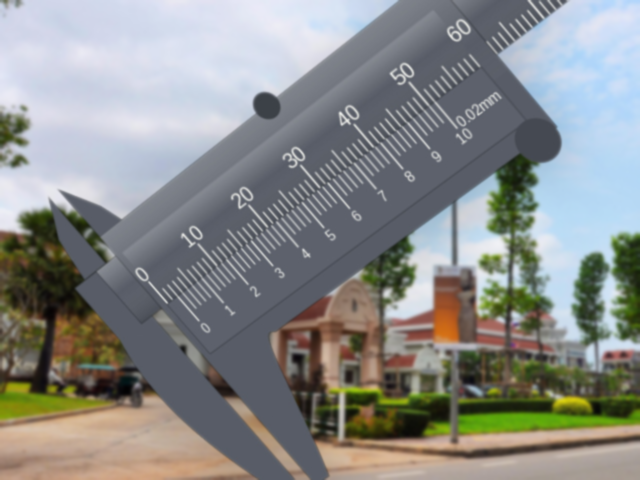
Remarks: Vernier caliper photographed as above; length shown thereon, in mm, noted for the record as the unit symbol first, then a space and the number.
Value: mm 2.0
